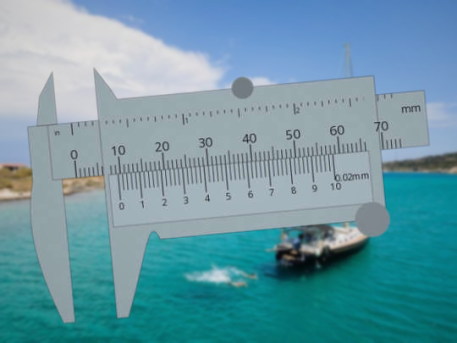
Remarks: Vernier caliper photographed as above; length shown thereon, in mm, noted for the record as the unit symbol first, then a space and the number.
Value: mm 9.5
